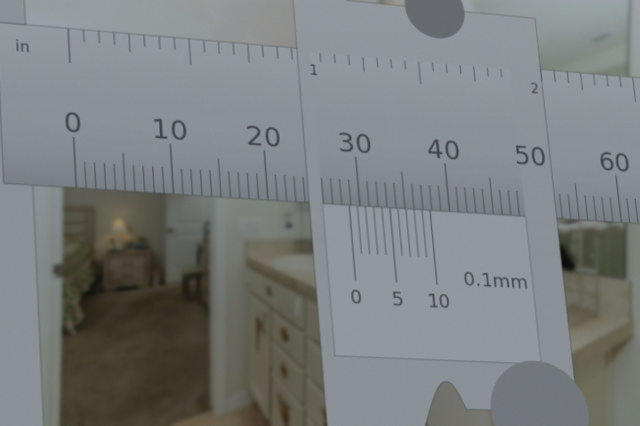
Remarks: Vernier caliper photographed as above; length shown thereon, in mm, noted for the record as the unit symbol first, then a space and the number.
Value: mm 28.8
